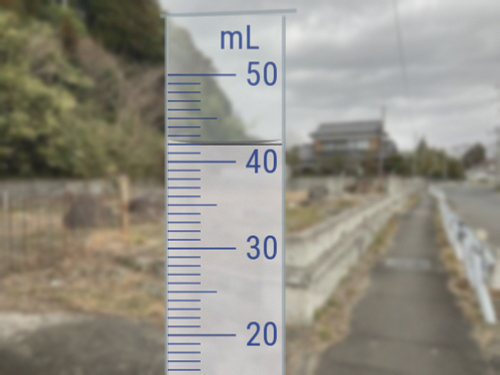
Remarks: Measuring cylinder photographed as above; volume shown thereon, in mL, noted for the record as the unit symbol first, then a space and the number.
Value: mL 42
